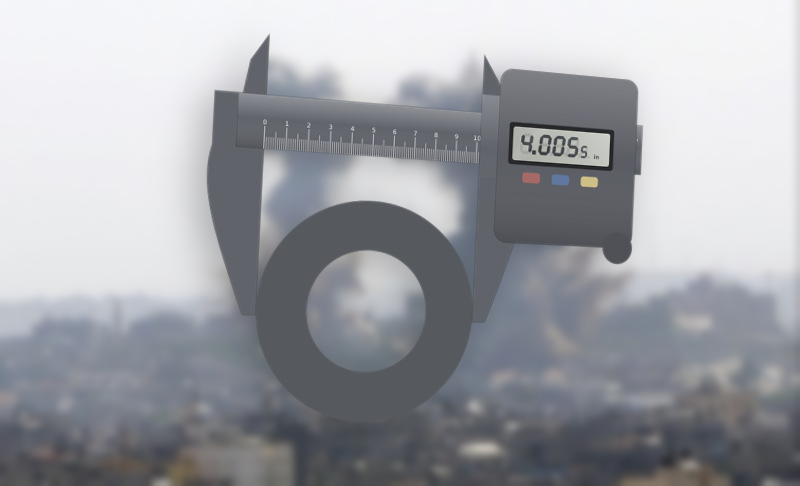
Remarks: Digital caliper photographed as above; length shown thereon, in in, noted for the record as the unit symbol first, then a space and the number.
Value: in 4.0055
